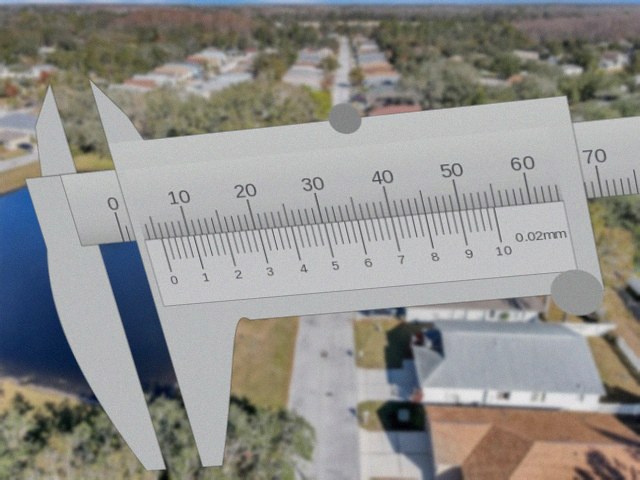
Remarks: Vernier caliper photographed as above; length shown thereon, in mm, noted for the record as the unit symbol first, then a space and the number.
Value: mm 5.8
